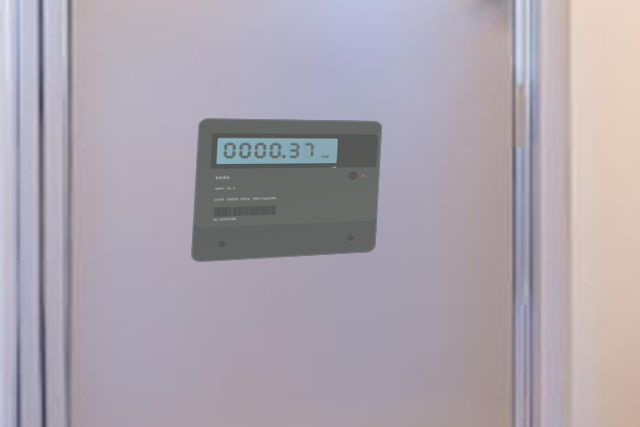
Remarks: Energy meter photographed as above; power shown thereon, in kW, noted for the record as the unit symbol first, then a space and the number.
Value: kW 0.37
